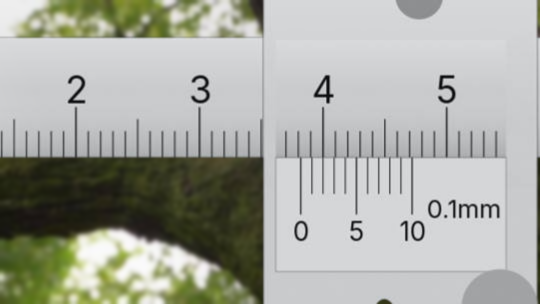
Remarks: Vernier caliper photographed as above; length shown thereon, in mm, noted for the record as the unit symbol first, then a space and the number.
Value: mm 38.2
